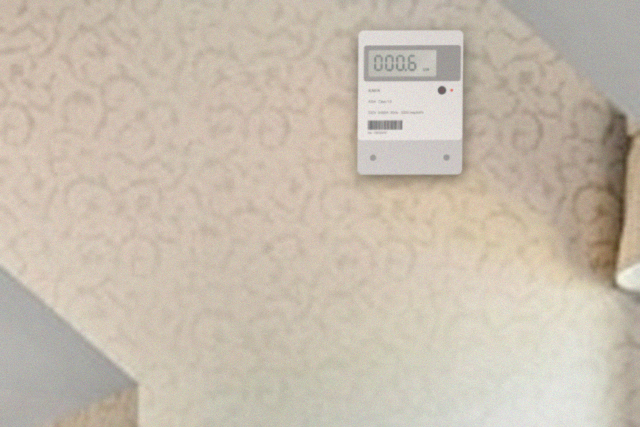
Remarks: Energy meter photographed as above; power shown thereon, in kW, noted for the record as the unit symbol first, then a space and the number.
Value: kW 0.6
